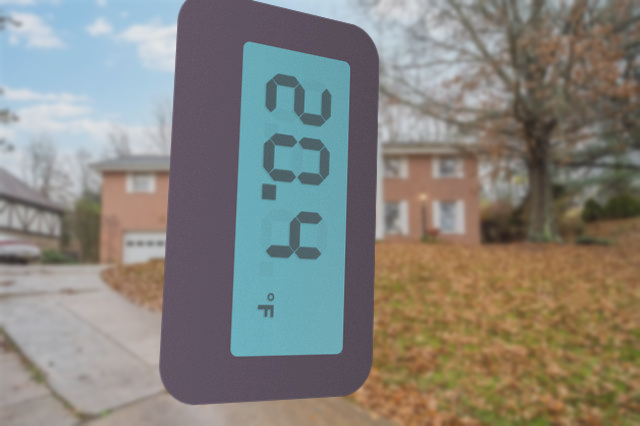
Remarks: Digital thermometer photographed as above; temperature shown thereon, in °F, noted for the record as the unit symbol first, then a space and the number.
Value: °F 20.4
